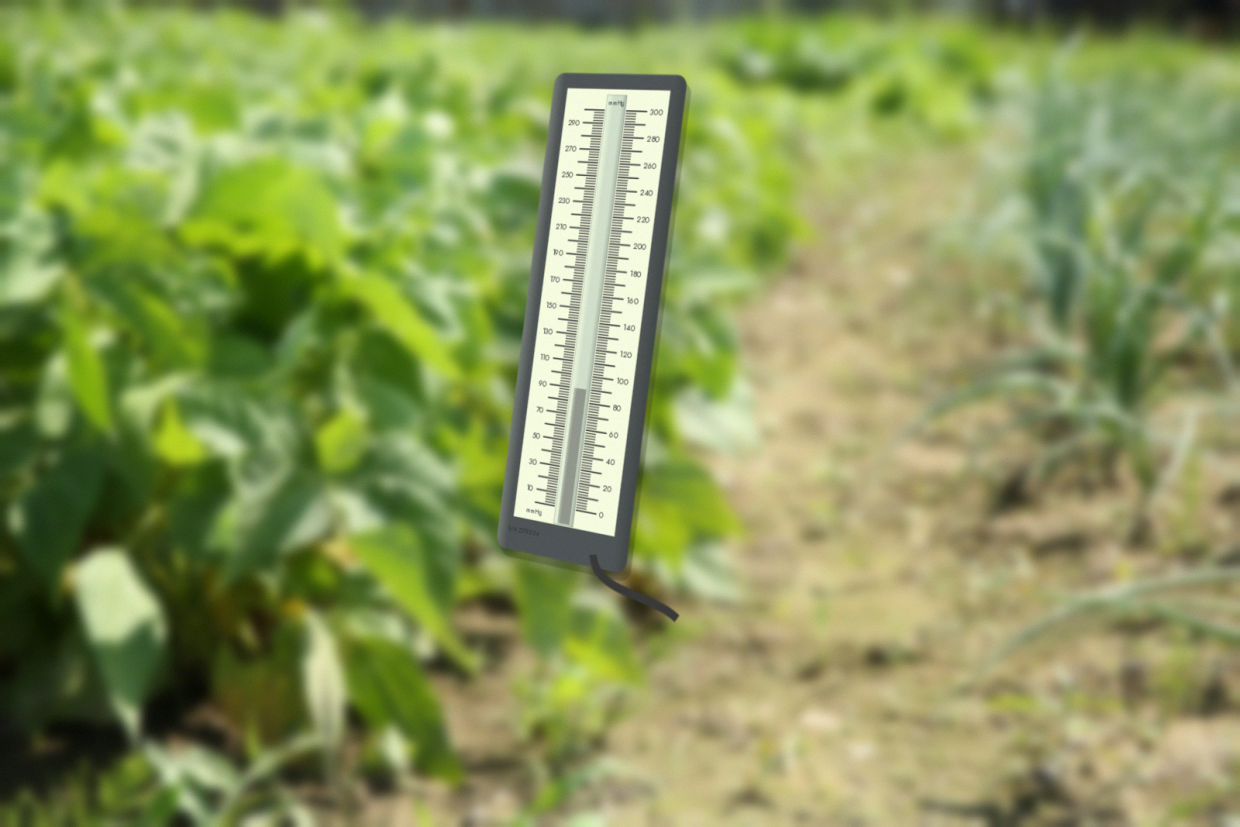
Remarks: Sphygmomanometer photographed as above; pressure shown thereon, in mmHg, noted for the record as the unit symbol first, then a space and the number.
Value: mmHg 90
